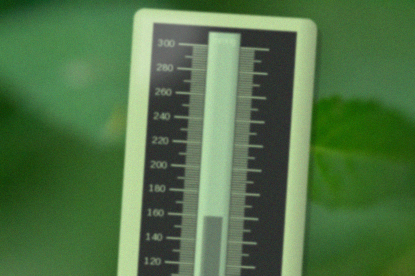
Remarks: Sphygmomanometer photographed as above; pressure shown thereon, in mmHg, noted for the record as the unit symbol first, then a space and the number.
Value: mmHg 160
